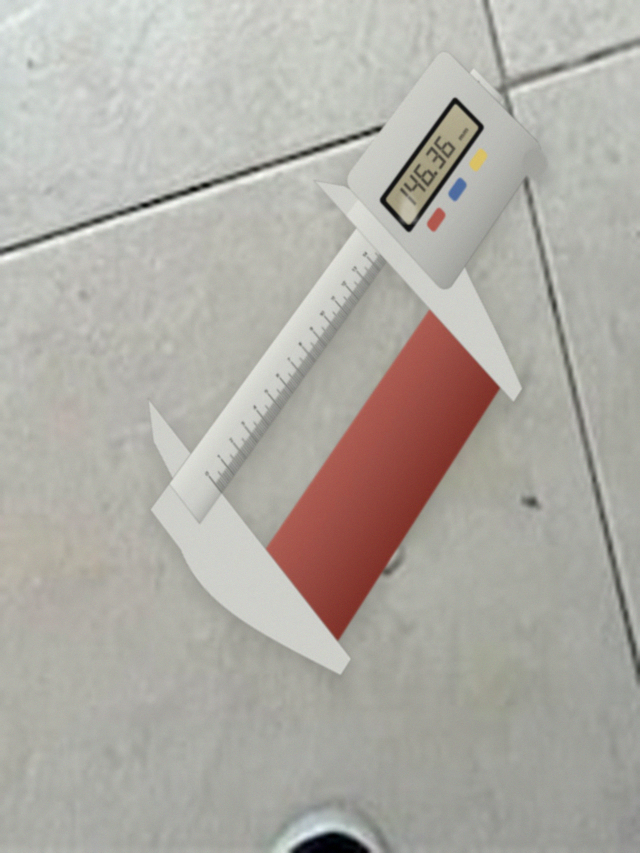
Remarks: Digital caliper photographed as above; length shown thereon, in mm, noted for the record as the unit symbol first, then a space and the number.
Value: mm 146.36
